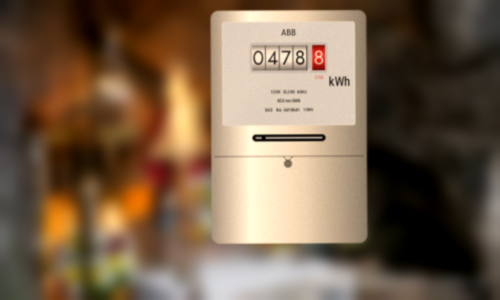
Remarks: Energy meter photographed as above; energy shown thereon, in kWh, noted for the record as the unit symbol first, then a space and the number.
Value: kWh 478.8
